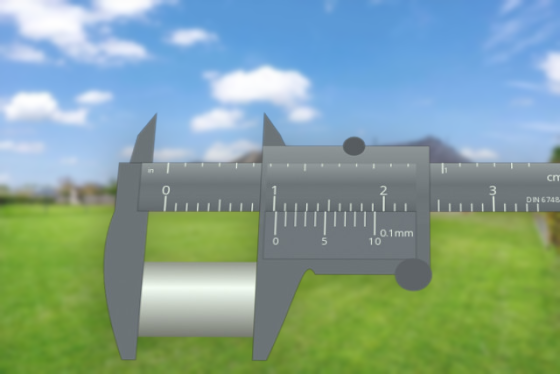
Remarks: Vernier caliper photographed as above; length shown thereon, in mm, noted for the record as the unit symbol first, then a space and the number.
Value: mm 10.2
